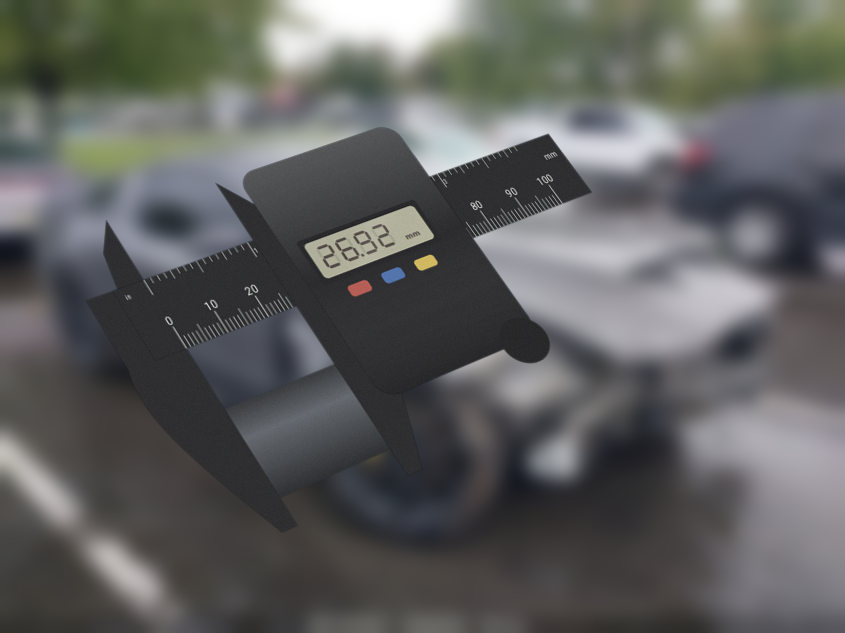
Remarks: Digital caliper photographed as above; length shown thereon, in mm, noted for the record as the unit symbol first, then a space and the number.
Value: mm 26.92
